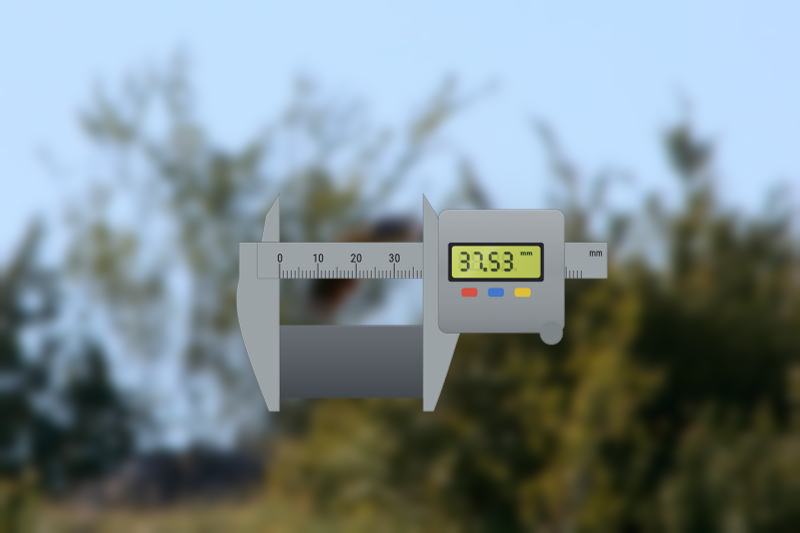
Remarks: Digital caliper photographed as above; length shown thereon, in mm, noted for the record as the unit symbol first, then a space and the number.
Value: mm 37.53
